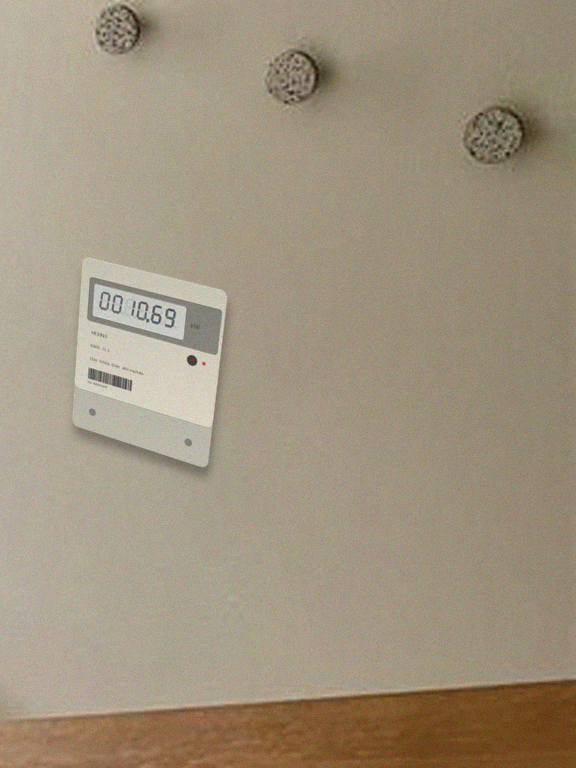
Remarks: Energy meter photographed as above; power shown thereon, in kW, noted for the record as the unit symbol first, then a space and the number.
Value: kW 10.69
